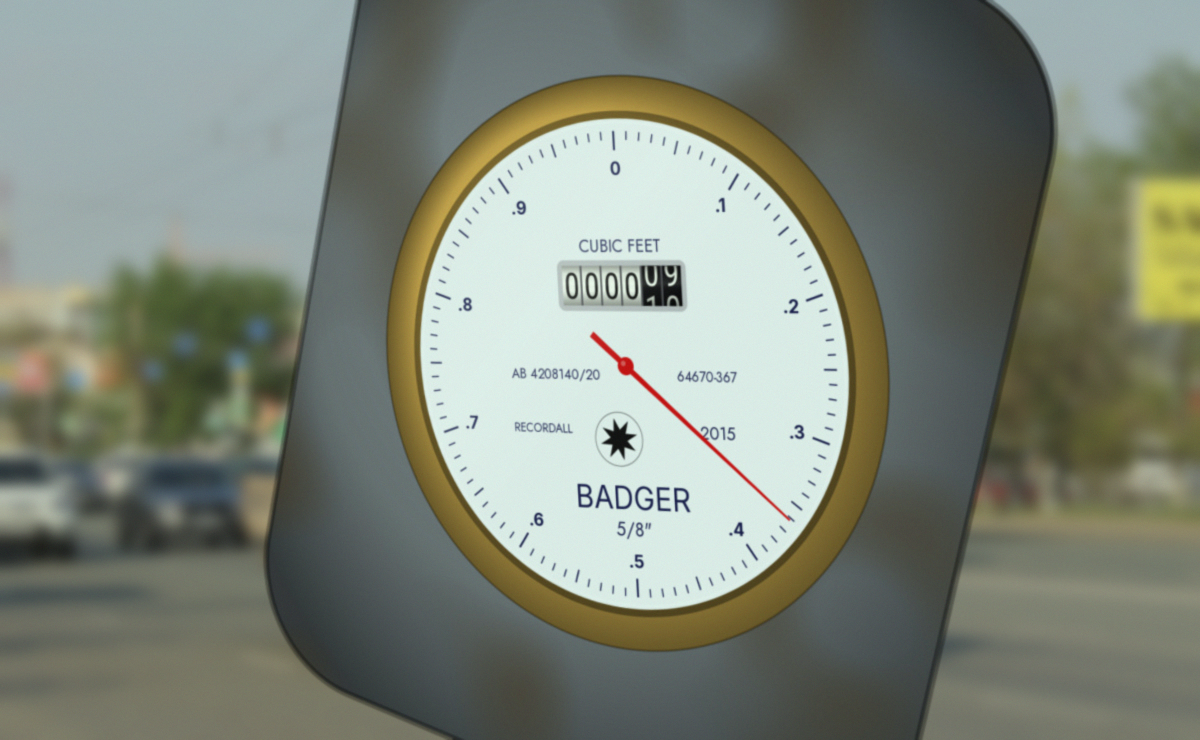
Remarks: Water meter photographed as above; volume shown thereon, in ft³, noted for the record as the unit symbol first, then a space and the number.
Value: ft³ 9.36
